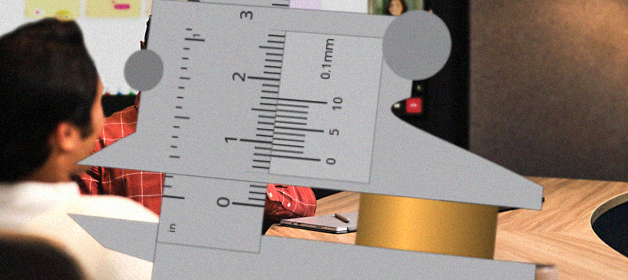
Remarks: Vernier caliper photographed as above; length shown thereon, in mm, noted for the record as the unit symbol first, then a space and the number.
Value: mm 8.0
